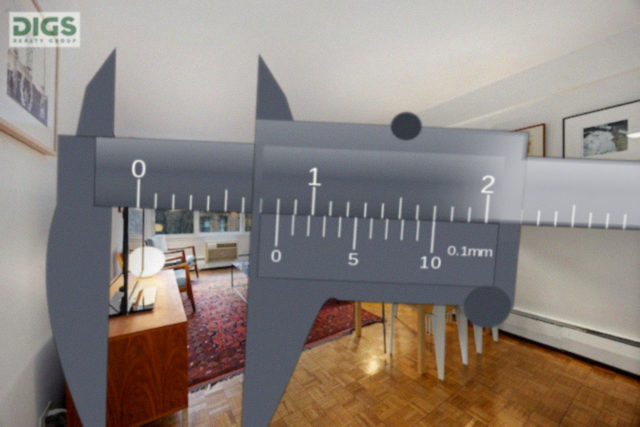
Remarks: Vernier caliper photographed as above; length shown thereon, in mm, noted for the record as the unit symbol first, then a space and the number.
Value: mm 8.0
